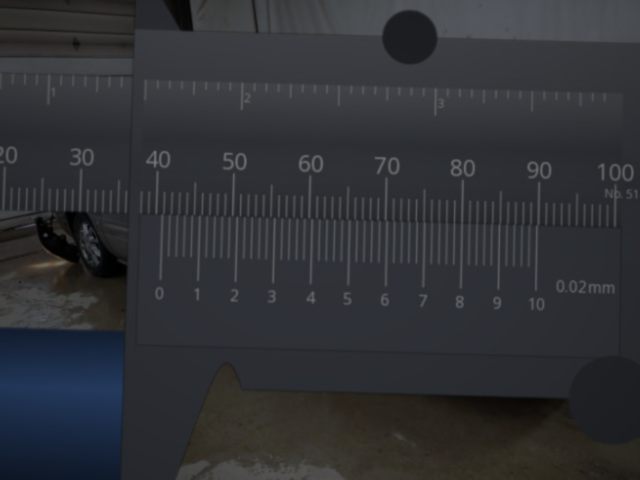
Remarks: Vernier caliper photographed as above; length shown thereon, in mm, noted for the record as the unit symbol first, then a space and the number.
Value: mm 40.8
